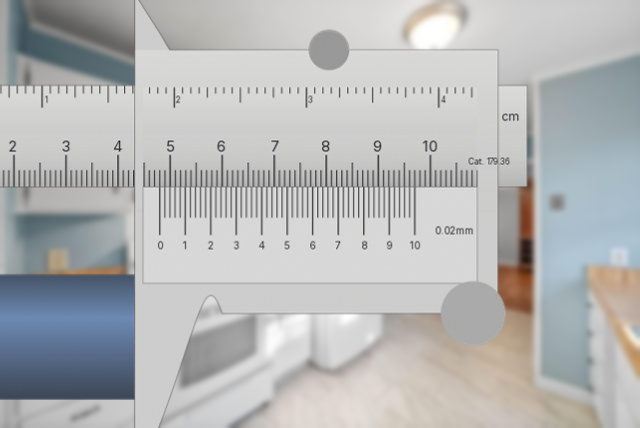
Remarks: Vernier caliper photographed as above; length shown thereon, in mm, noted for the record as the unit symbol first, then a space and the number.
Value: mm 48.0
